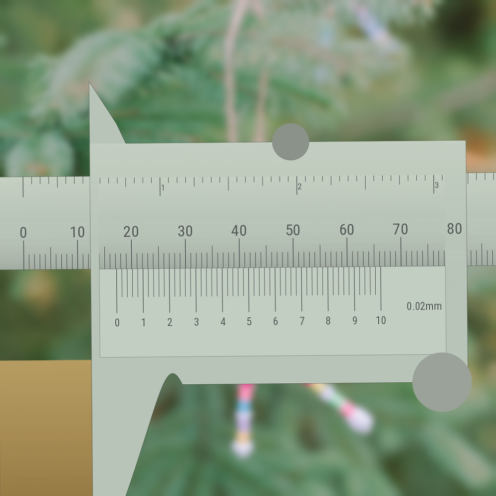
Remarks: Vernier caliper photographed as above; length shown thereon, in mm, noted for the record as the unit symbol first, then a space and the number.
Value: mm 17.2
